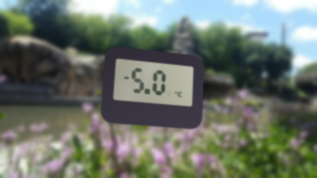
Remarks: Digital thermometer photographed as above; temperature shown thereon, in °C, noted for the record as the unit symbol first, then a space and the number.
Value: °C -5.0
